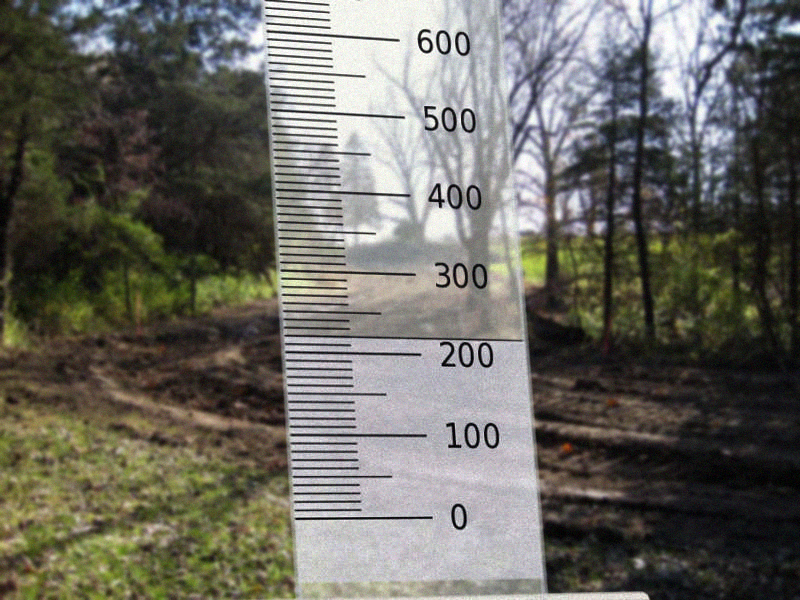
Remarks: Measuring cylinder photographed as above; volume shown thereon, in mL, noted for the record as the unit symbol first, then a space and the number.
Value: mL 220
